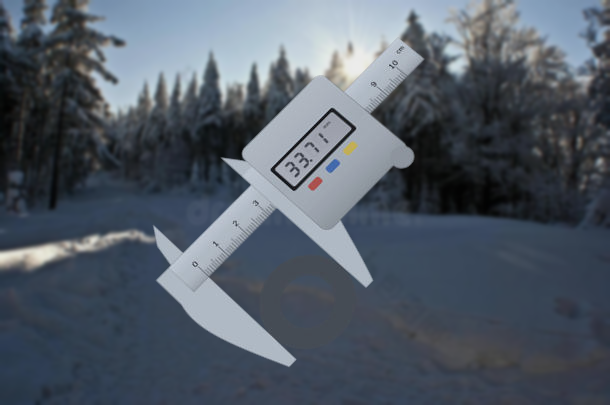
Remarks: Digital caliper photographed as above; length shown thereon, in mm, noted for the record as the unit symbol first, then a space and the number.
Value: mm 33.71
